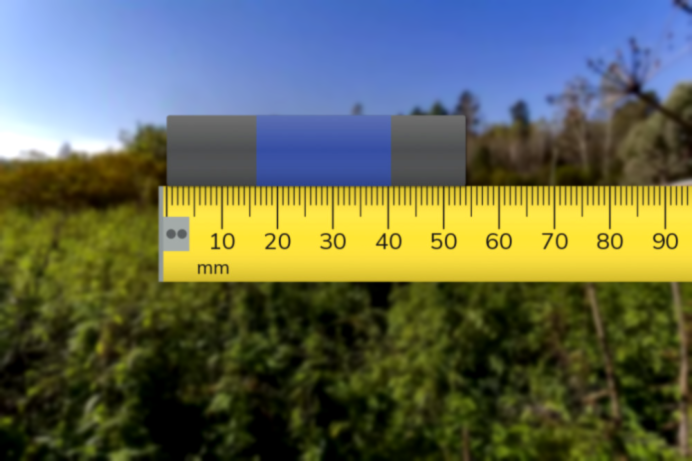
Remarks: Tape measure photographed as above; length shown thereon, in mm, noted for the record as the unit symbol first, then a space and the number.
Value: mm 54
